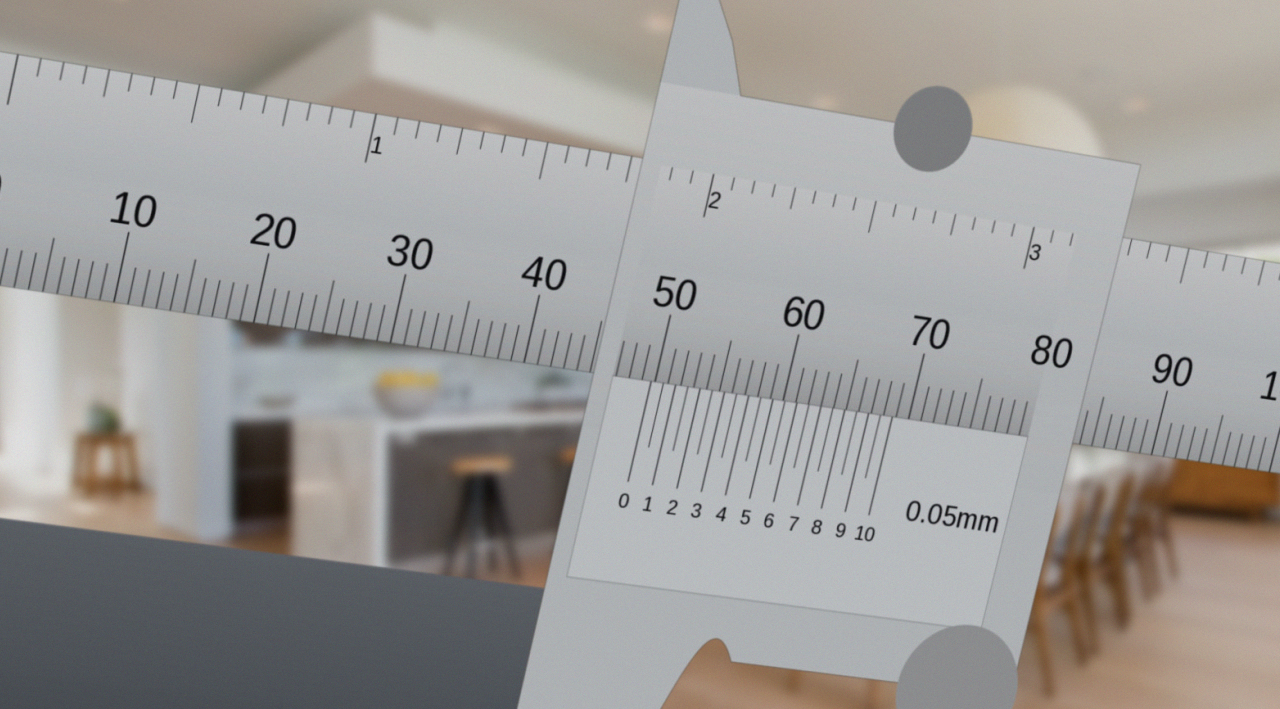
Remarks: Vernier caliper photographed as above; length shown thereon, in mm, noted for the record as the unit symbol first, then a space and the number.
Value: mm 49.7
